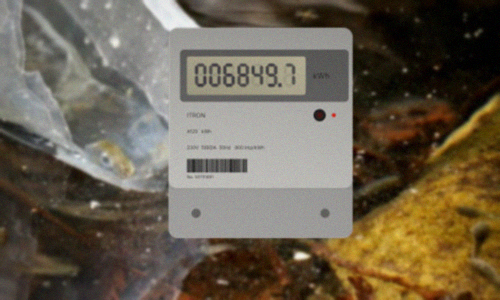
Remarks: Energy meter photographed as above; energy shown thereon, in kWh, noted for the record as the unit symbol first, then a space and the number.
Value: kWh 6849.7
